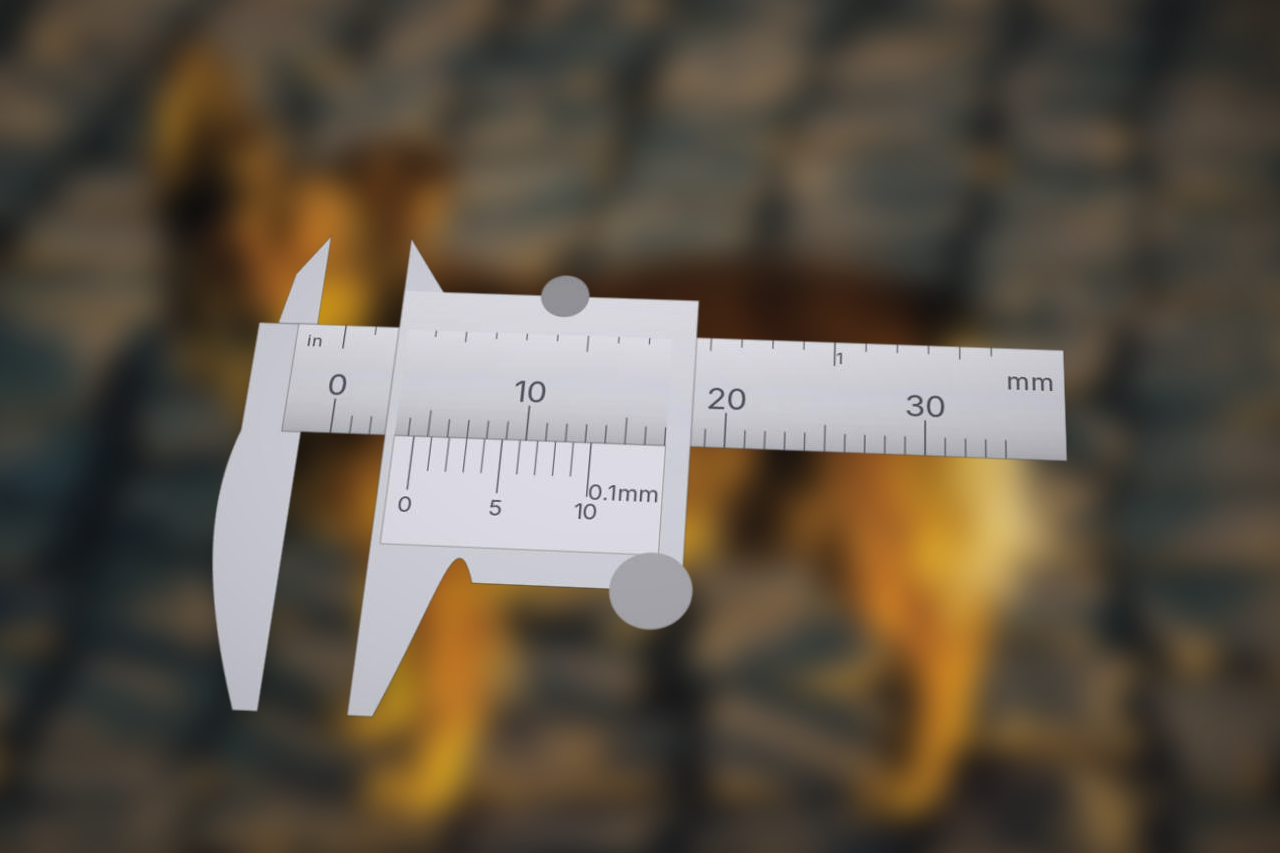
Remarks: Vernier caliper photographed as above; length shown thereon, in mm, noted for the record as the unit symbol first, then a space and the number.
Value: mm 4.3
